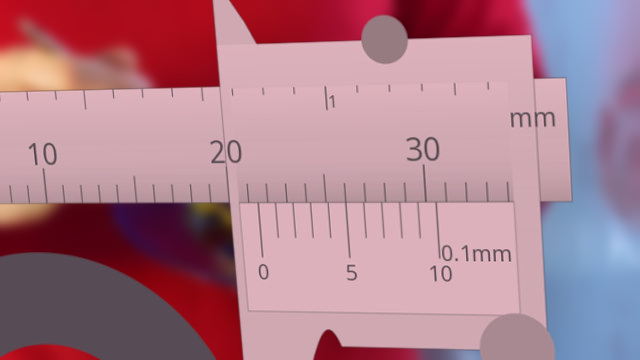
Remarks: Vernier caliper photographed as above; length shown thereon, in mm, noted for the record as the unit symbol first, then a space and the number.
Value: mm 21.5
